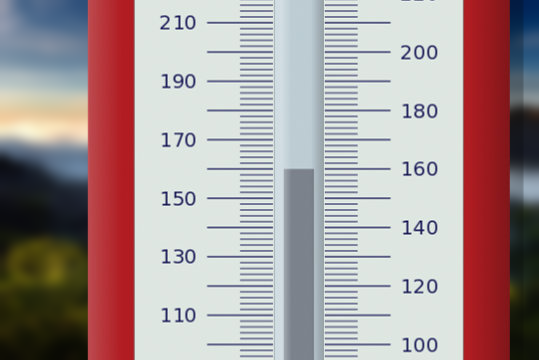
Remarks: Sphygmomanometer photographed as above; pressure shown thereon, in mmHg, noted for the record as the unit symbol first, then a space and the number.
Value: mmHg 160
